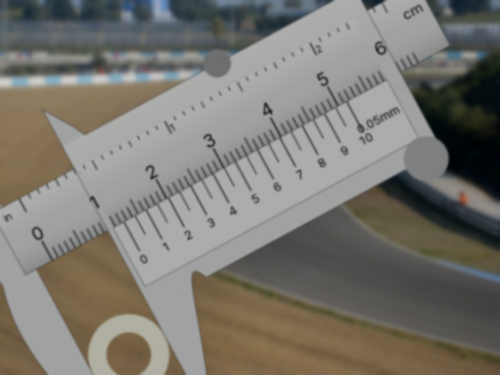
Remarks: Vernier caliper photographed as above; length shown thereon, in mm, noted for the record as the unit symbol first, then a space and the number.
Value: mm 12.5
